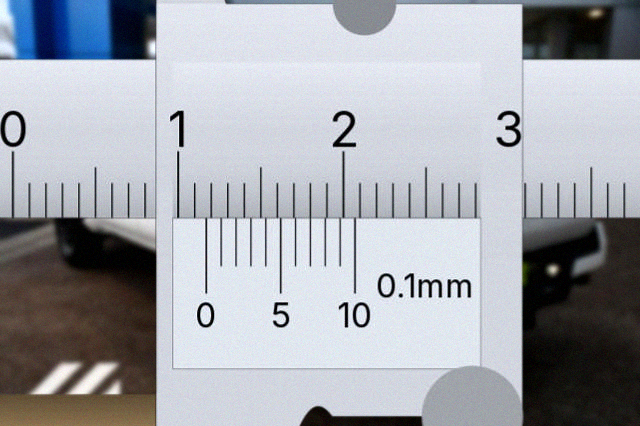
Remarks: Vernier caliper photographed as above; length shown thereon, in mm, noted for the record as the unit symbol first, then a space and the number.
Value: mm 11.7
